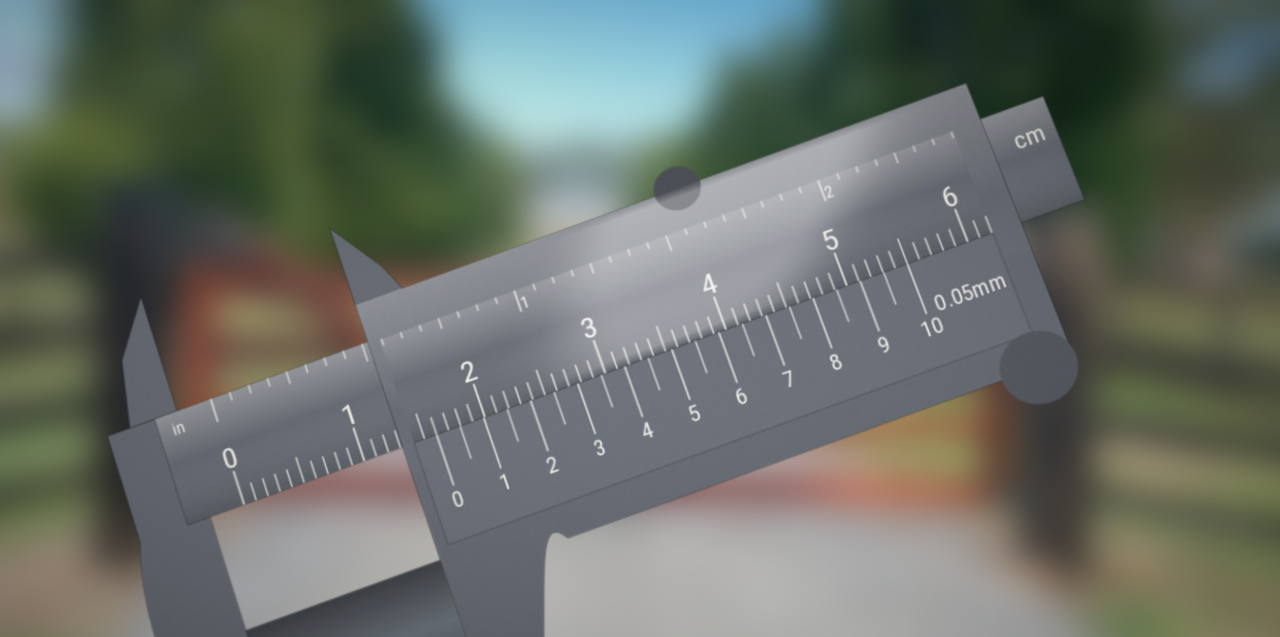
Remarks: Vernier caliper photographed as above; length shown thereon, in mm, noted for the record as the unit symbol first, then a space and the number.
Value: mm 16.0
